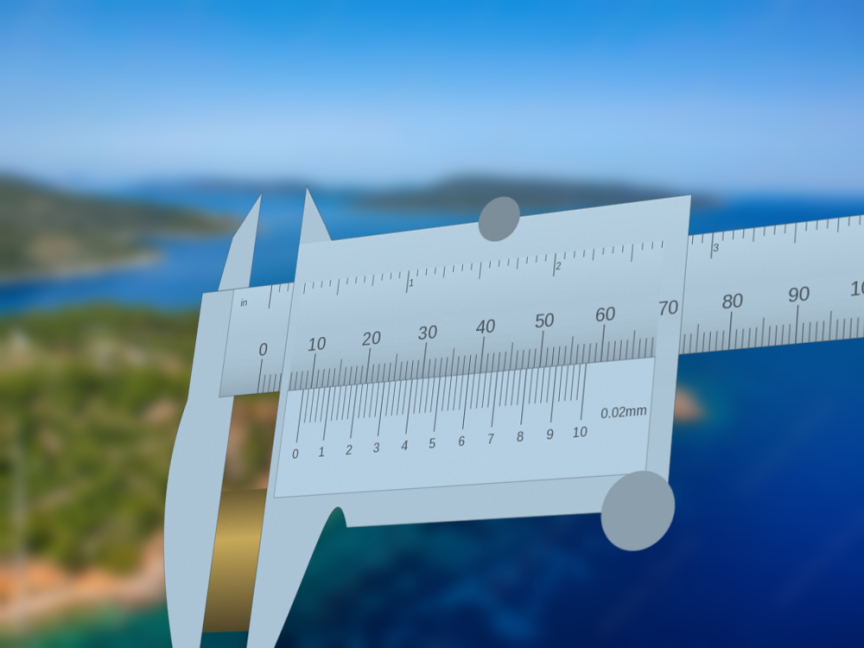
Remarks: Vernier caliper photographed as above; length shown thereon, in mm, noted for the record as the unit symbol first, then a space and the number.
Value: mm 8.6
